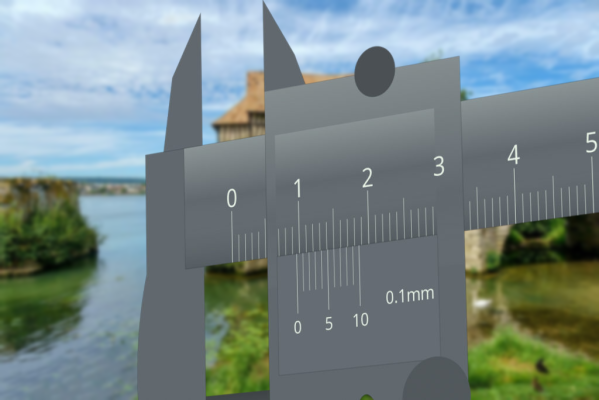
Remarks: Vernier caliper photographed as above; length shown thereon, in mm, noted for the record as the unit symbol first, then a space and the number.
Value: mm 9.6
